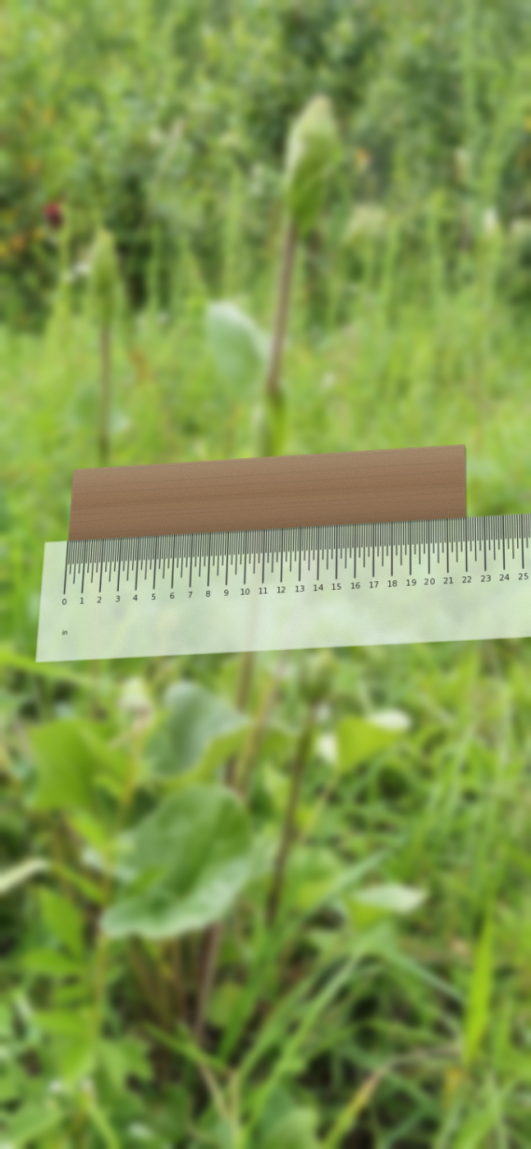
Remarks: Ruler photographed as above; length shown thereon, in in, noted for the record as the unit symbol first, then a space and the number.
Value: in 22
